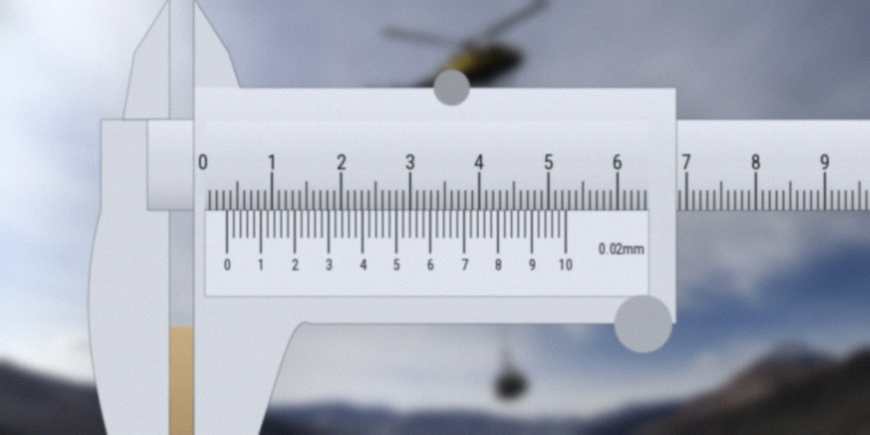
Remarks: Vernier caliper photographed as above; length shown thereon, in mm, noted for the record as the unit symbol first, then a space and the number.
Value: mm 3.5
